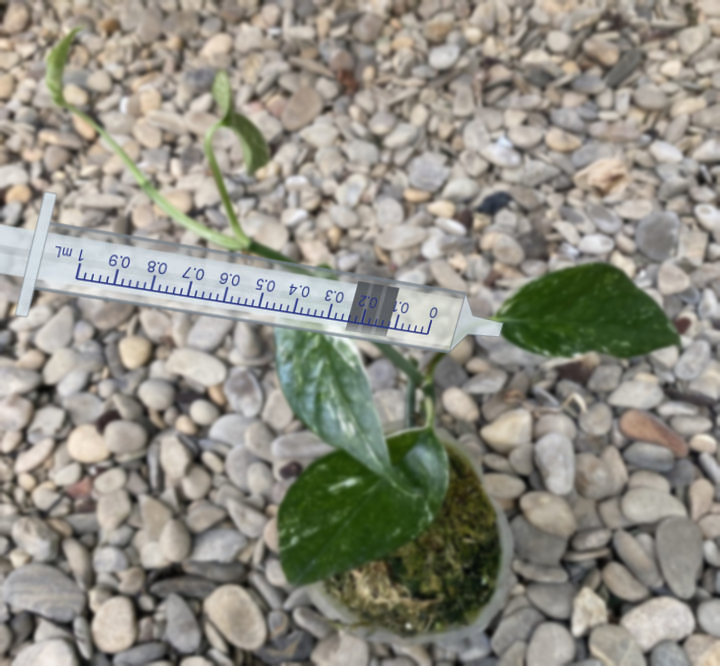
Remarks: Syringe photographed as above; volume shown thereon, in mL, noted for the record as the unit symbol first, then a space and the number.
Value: mL 0.12
